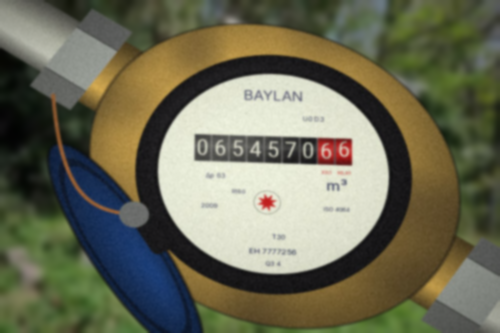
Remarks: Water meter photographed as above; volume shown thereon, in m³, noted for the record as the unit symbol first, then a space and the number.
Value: m³ 654570.66
